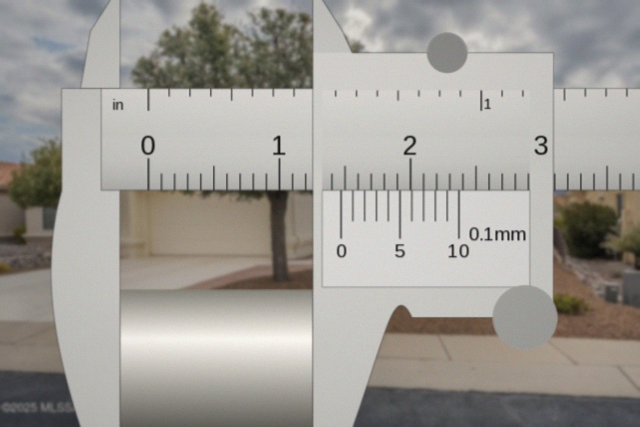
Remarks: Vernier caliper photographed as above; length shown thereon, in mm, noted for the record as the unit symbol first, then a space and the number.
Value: mm 14.7
